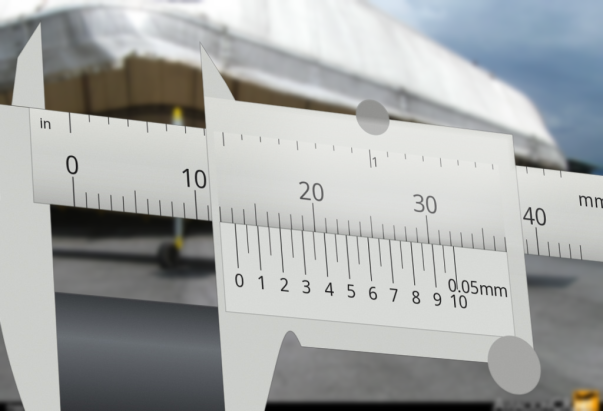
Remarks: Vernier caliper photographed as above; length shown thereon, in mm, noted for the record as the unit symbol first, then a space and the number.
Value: mm 13.2
